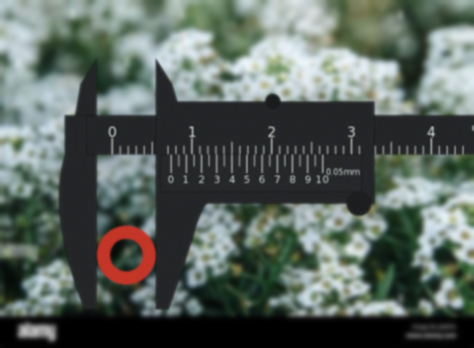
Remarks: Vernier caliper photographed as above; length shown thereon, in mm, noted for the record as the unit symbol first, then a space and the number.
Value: mm 7.4
